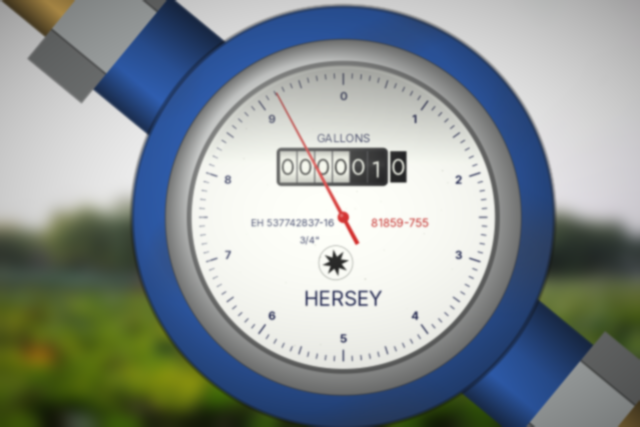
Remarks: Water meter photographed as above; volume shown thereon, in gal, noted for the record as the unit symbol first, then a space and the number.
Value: gal 9.2
